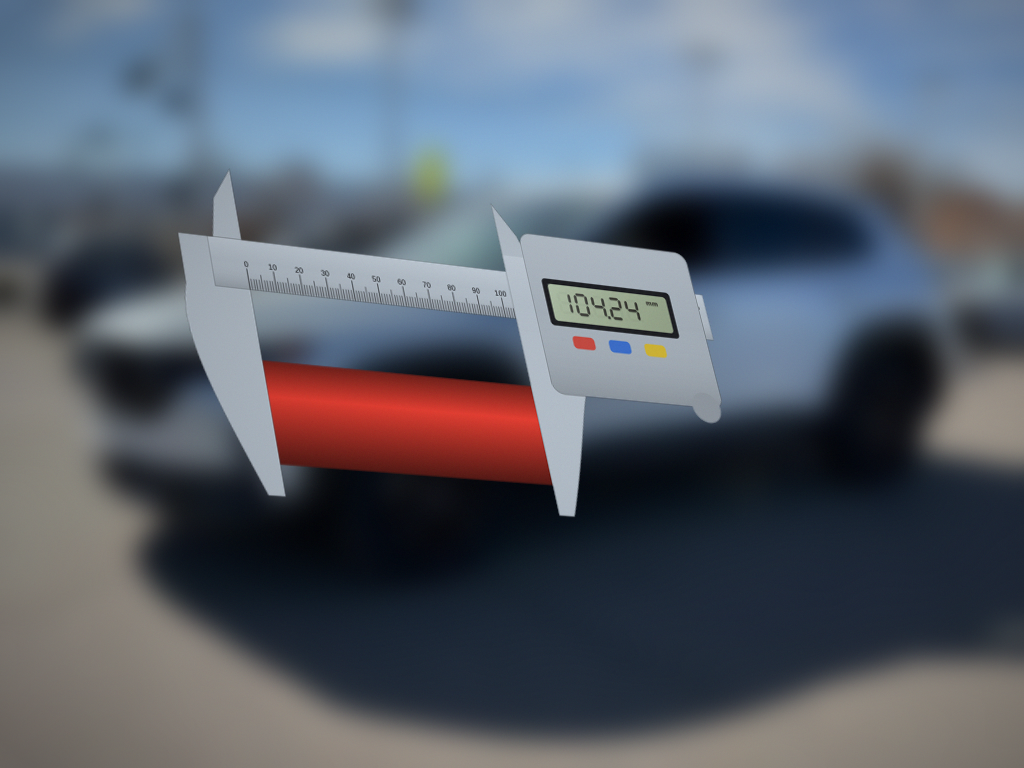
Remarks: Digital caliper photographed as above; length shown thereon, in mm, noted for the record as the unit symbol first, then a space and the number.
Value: mm 104.24
